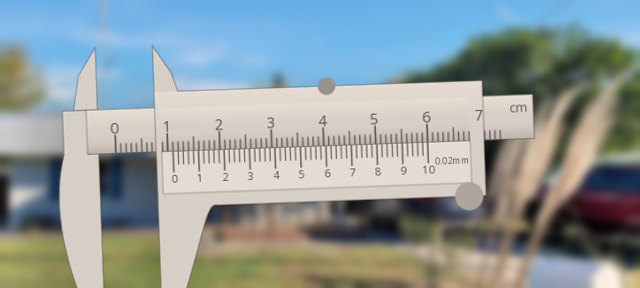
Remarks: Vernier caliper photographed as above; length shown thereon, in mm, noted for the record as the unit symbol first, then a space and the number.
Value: mm 11.0
